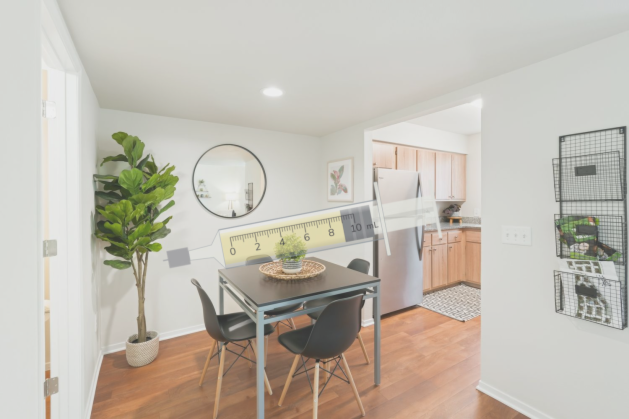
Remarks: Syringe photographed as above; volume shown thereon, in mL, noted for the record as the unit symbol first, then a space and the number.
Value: mL 9
